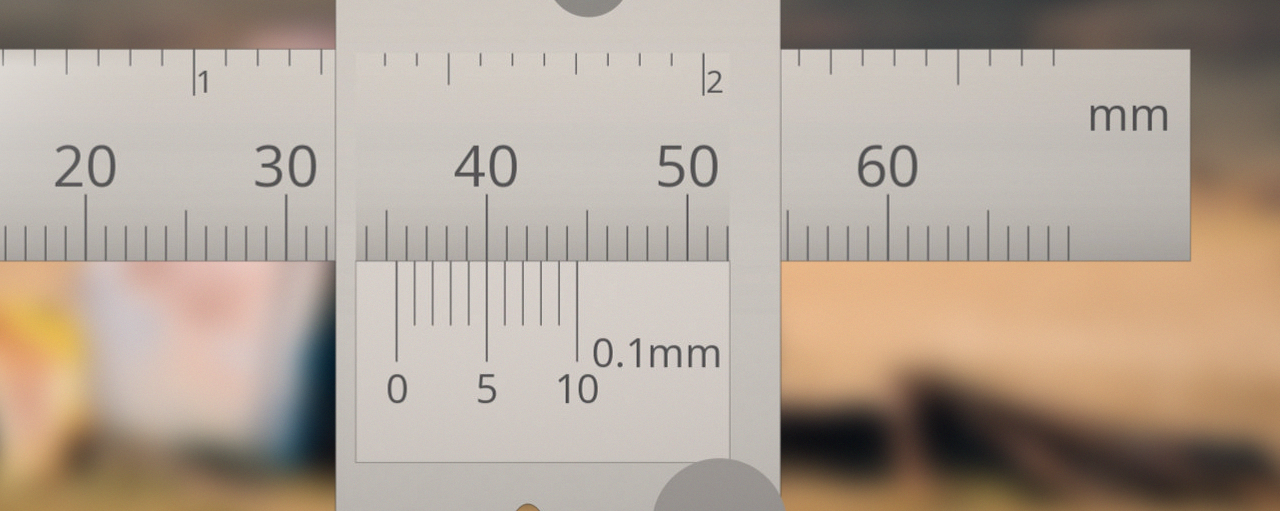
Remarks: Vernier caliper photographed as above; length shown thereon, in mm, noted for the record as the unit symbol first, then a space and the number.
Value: mm 35.5
